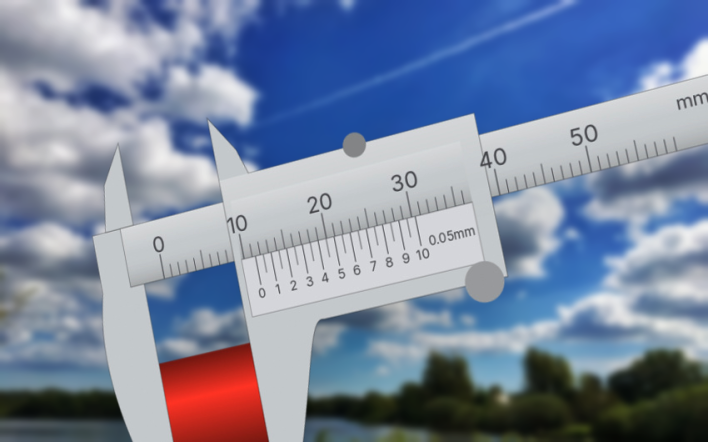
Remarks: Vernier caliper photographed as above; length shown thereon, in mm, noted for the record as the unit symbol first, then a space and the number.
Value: mm 11.4
